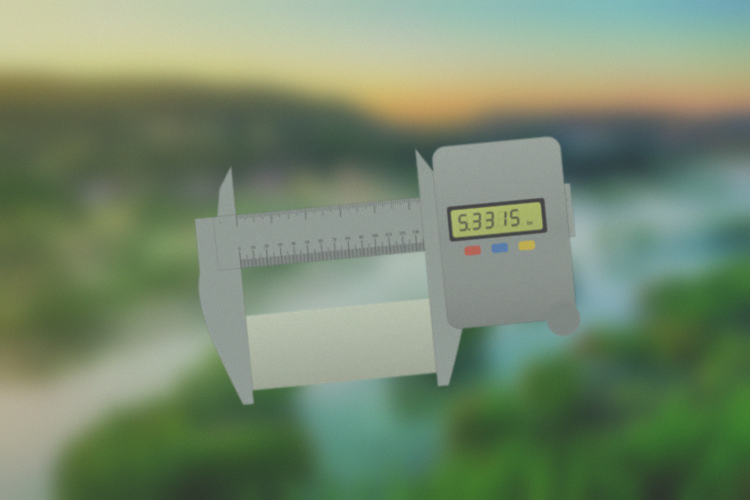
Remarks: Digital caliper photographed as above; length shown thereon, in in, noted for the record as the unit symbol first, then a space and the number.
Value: in 5.3315
